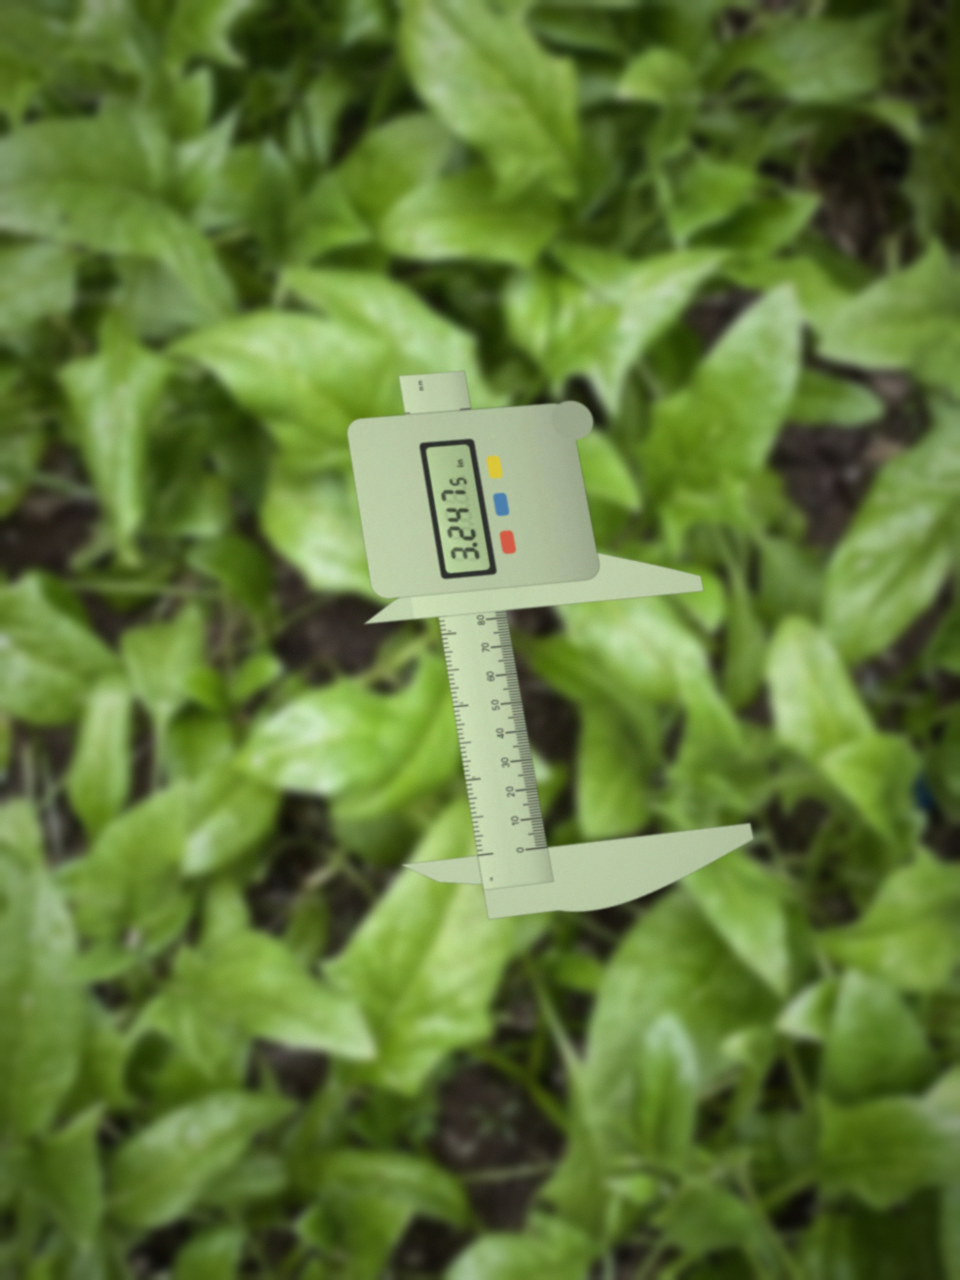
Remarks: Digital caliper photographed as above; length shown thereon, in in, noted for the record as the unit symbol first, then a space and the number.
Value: in 3.2475
